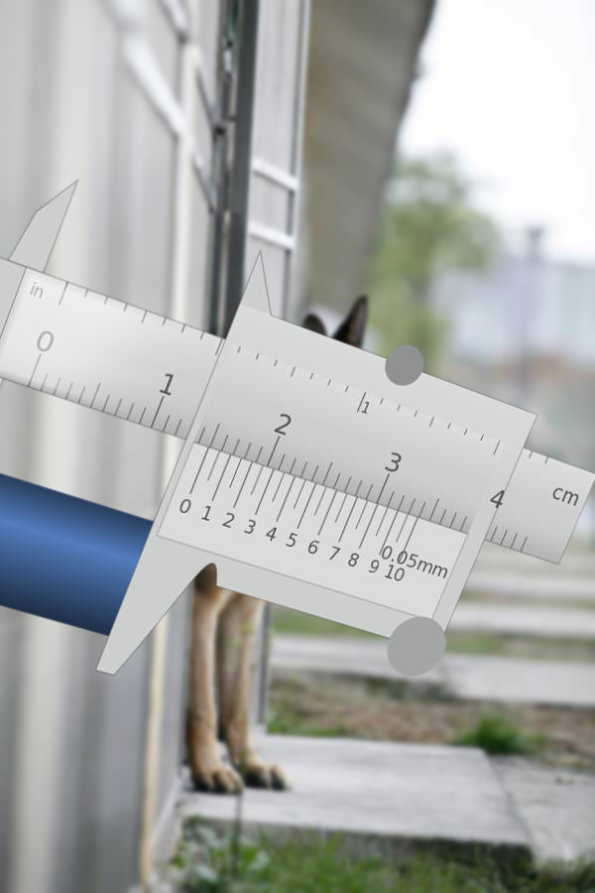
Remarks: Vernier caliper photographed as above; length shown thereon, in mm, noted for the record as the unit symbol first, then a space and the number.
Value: mm 14.9
